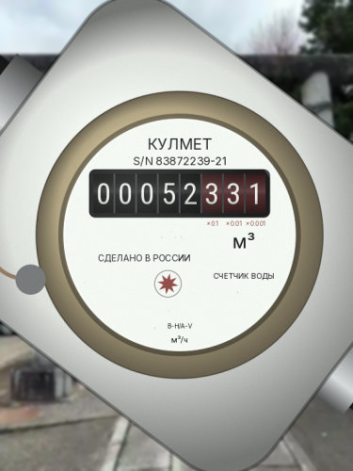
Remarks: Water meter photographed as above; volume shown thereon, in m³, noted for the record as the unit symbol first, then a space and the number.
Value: m³ 52.331
